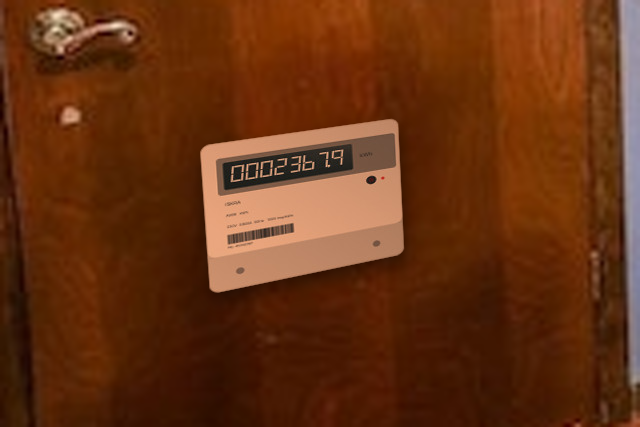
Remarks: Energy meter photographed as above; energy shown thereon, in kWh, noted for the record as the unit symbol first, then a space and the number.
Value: kWh 2367.9
